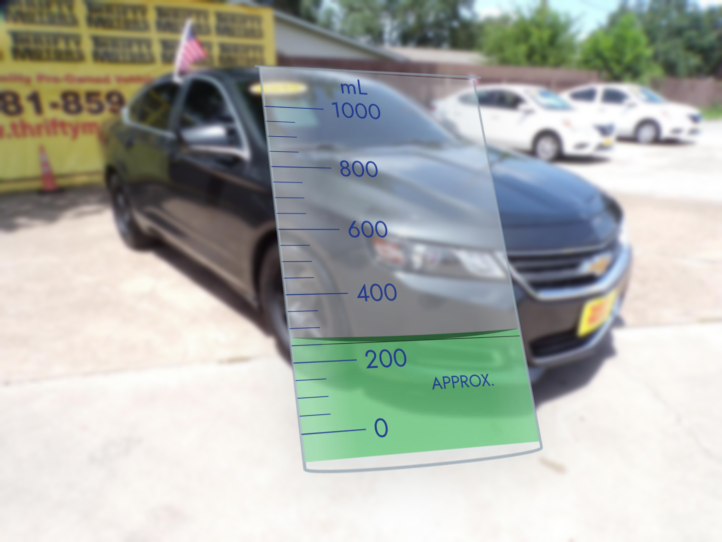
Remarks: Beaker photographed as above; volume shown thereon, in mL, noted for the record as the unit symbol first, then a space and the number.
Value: mL 250
